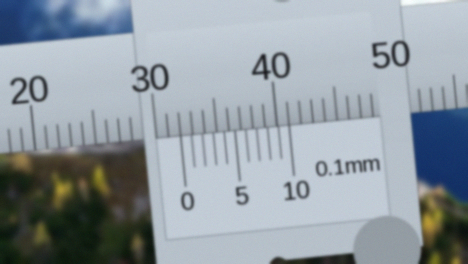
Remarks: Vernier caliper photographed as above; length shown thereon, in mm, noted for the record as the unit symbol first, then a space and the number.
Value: mm 32.0
